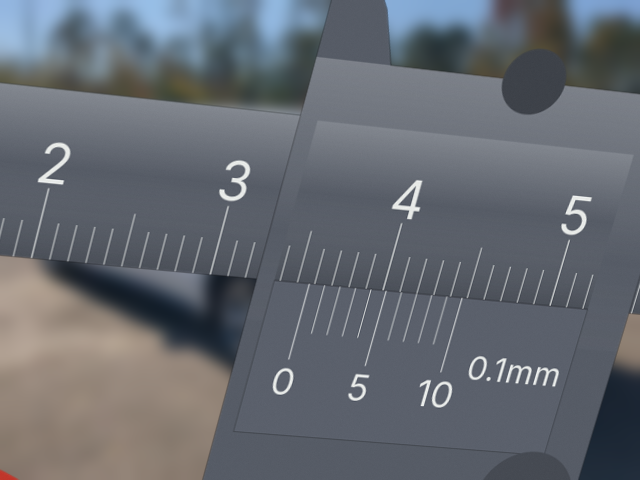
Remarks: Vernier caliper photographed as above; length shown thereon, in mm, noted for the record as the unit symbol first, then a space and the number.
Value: mm 35.7
